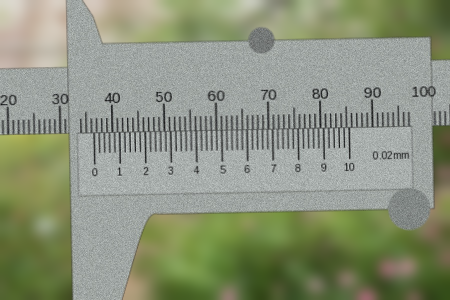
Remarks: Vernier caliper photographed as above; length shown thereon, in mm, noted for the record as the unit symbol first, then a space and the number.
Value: mm 36.5
